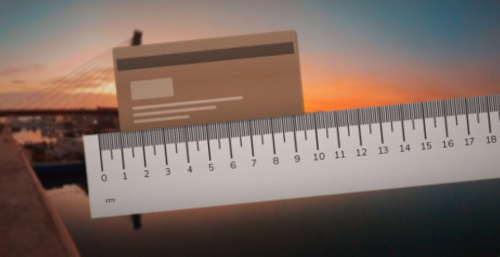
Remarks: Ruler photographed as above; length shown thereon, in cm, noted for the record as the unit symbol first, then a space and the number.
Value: cm 8.5
